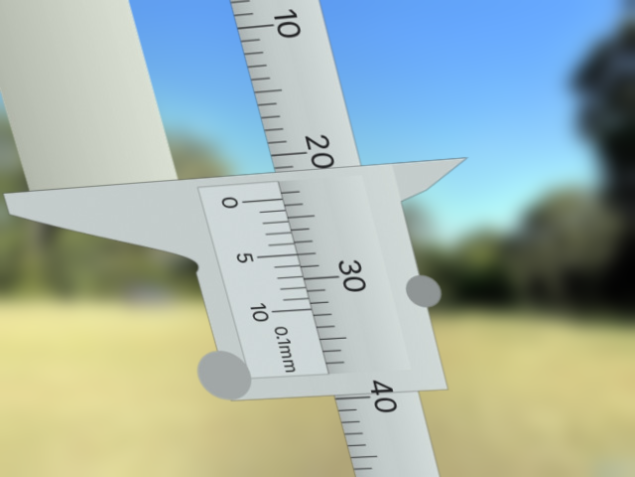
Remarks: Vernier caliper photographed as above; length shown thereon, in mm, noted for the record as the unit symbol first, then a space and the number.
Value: mm 23.5
